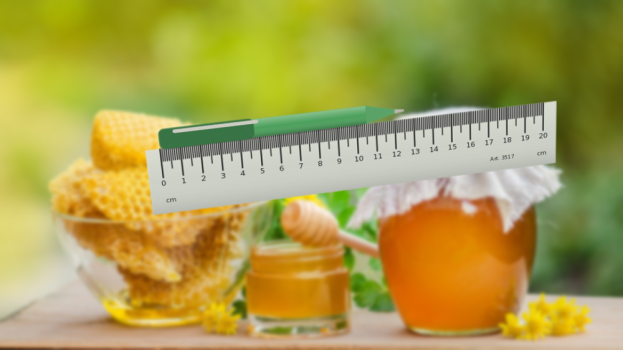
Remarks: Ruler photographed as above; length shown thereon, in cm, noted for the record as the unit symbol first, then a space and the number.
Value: cm 12.5
